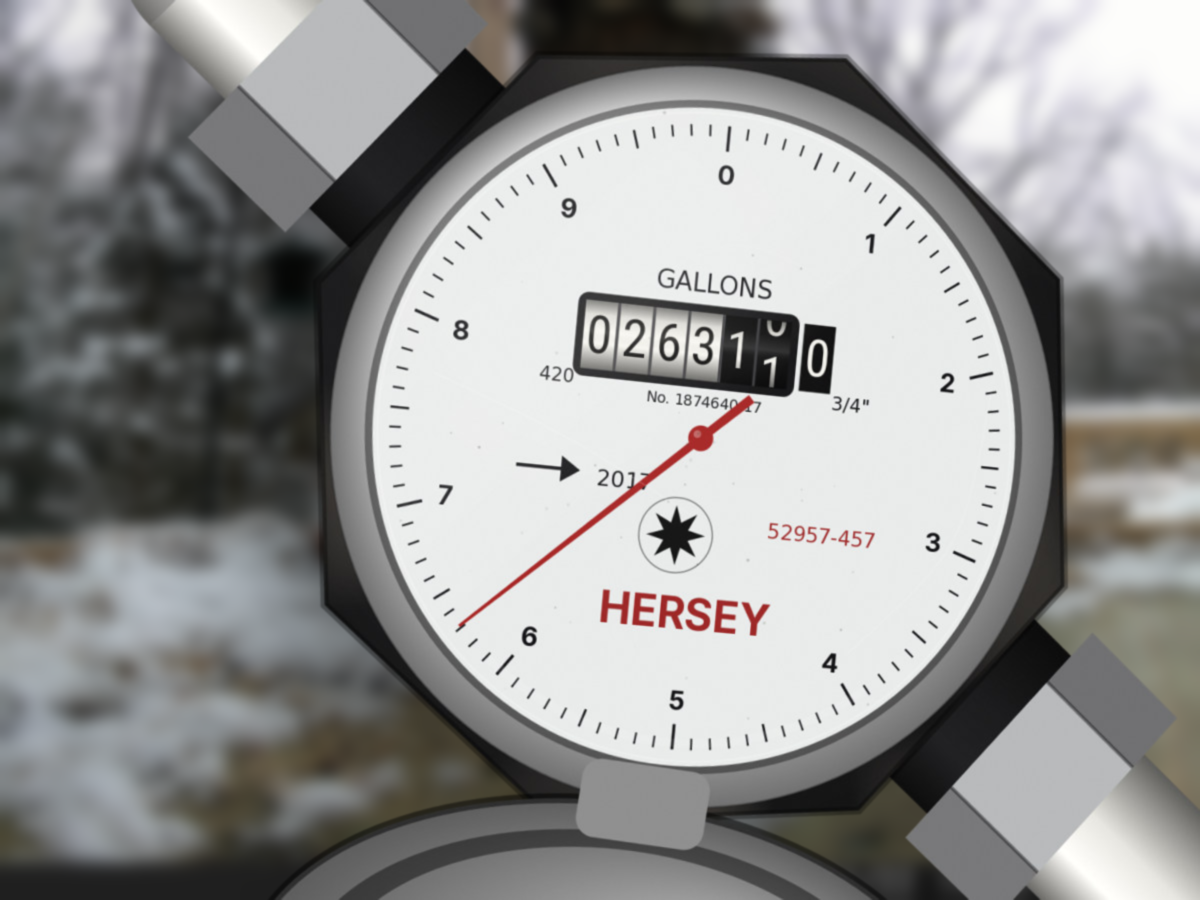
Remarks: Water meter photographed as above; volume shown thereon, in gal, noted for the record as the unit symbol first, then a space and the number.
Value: gal 263106.3
